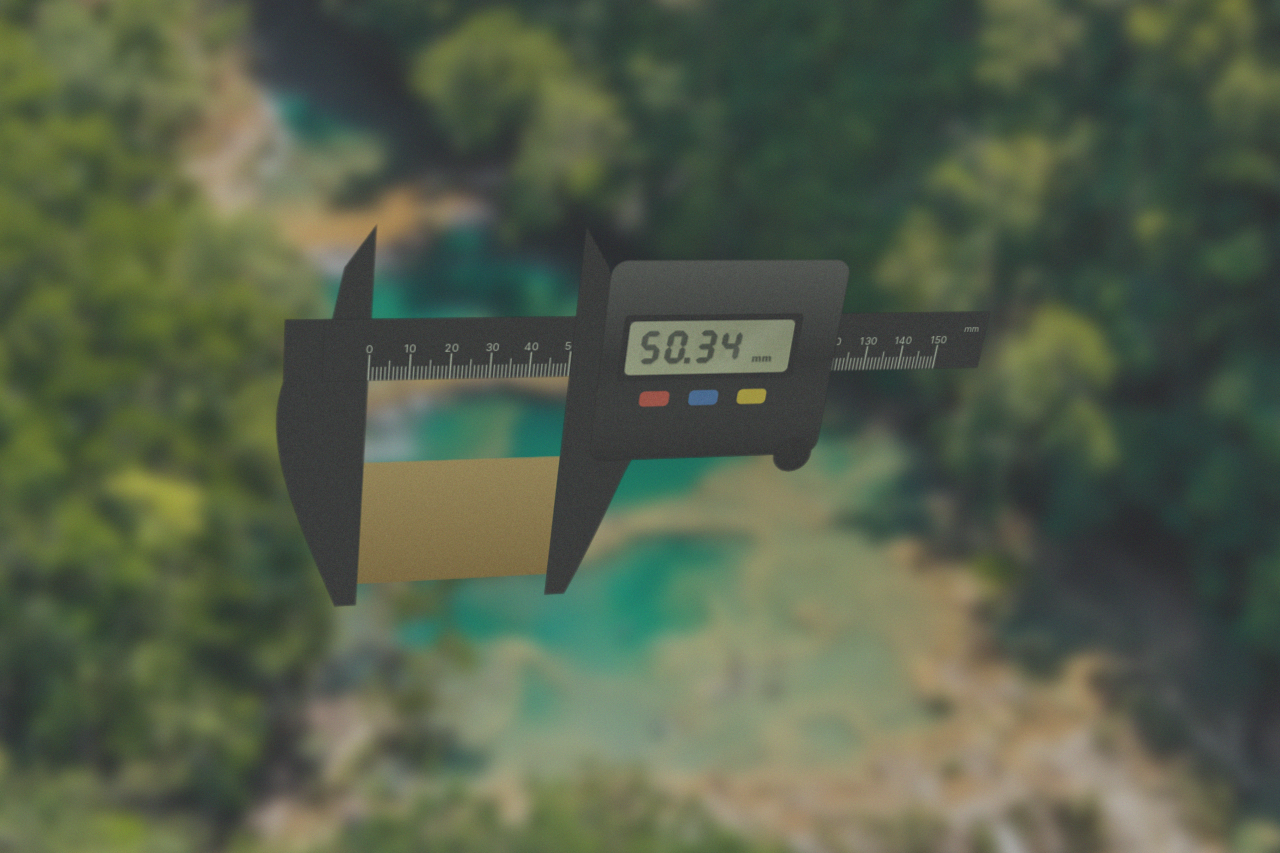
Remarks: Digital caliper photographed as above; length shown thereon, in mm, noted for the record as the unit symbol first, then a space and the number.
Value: mm 50.34
